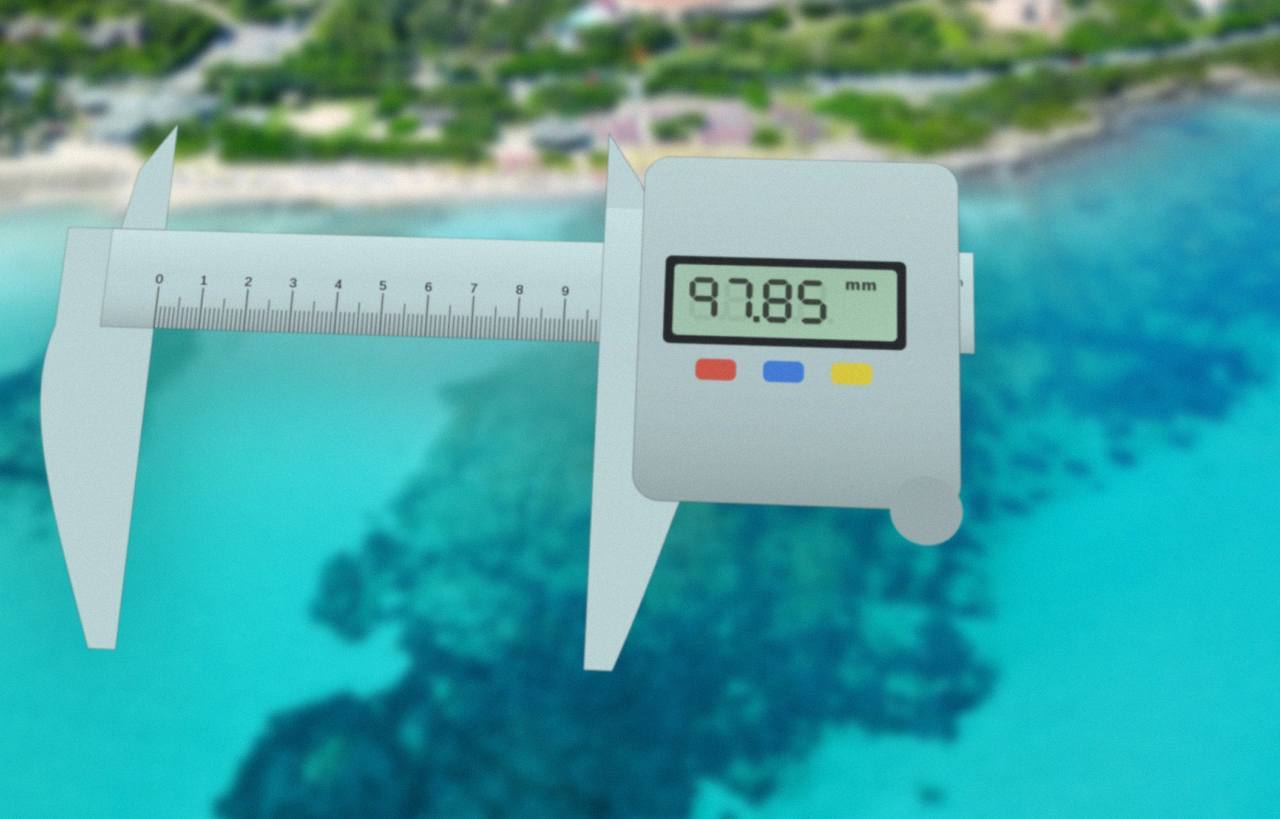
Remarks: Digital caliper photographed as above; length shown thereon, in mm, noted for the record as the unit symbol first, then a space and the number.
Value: mm 97.85
